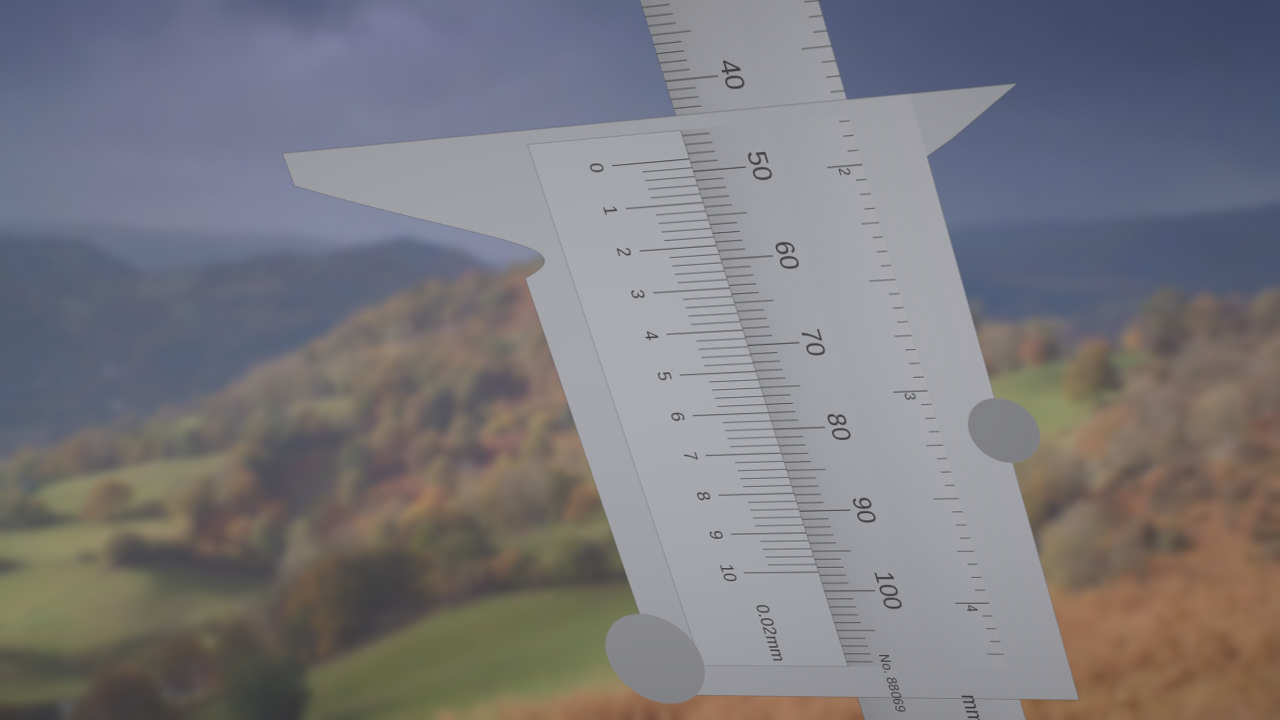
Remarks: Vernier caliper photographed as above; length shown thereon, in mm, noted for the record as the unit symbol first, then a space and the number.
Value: mm 48.6
